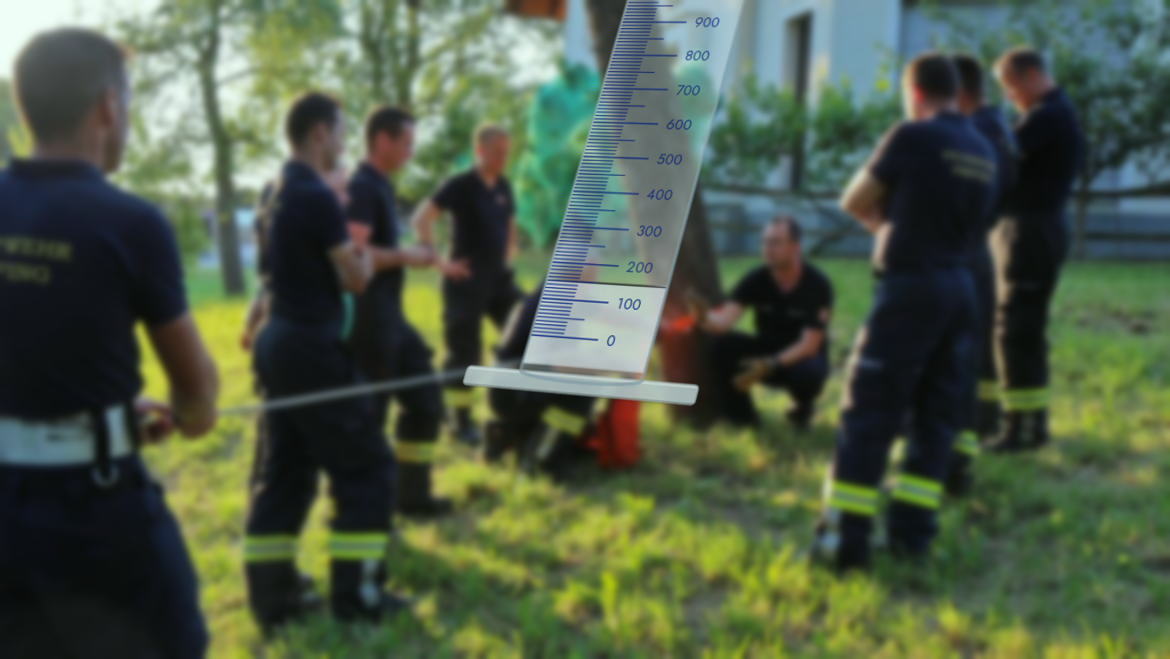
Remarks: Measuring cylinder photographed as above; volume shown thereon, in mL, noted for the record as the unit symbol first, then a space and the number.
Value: mL 150
